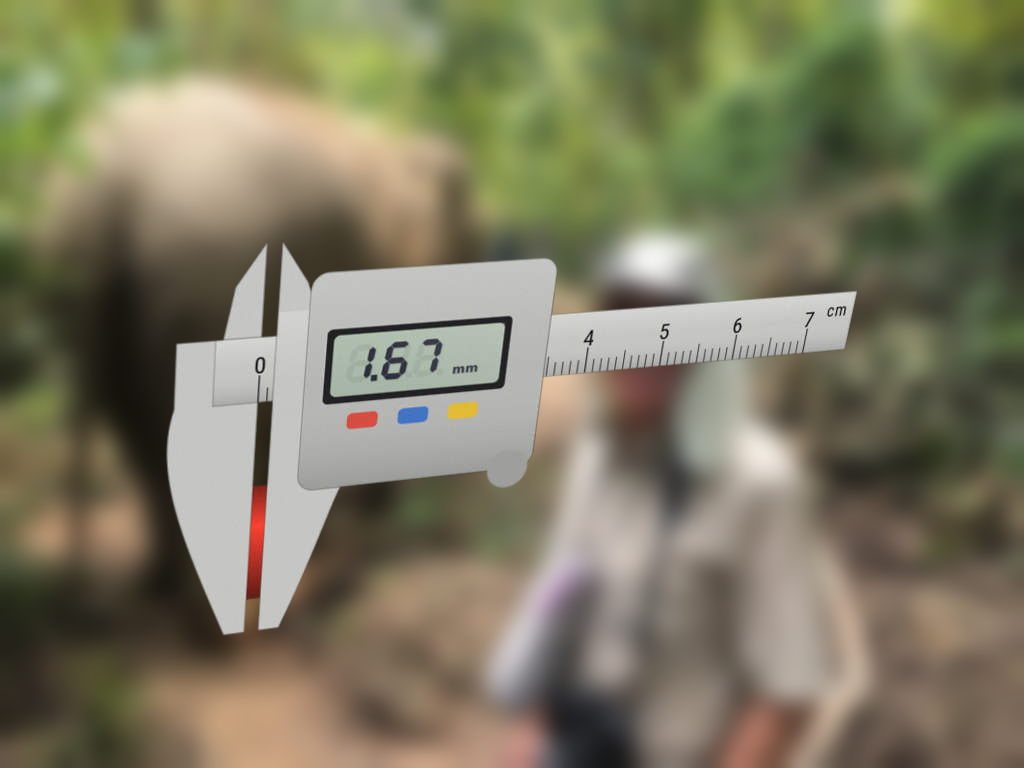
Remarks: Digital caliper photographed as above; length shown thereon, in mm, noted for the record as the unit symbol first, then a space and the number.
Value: mm 1.67
